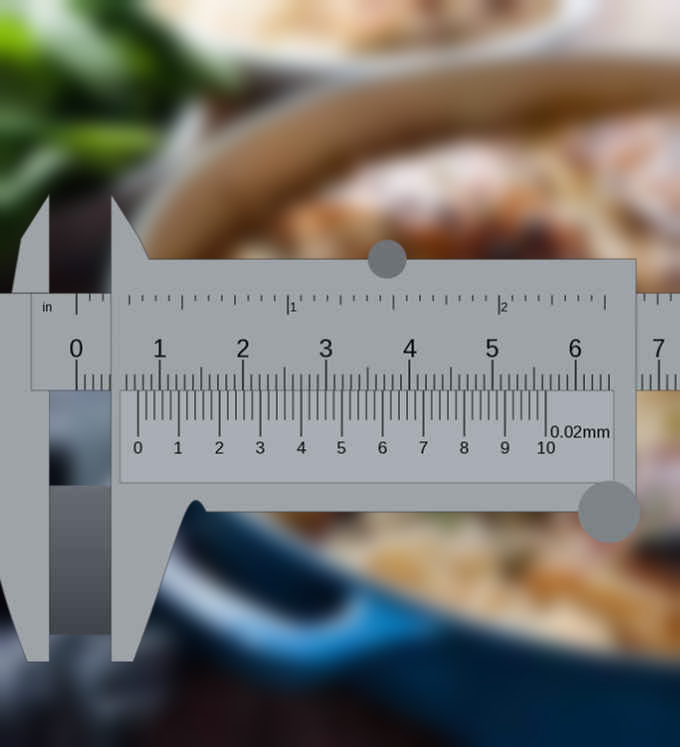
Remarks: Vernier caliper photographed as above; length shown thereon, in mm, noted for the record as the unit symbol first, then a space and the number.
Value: mm 7.4
